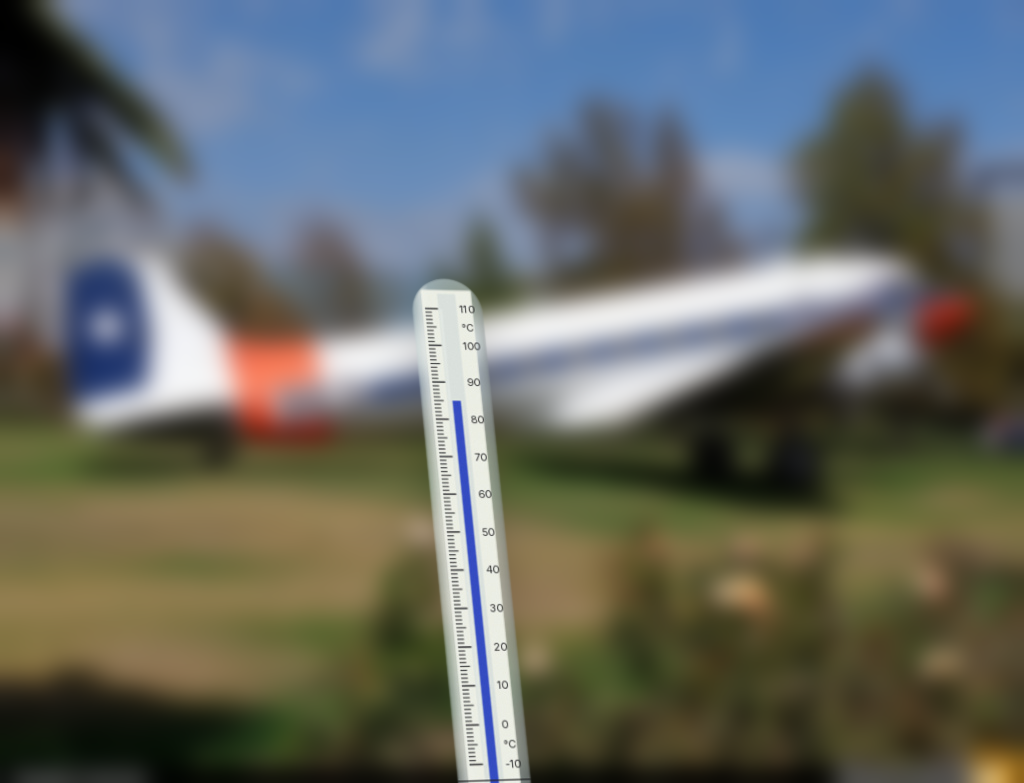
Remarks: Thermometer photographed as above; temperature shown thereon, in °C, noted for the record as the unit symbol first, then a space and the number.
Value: °C 85
